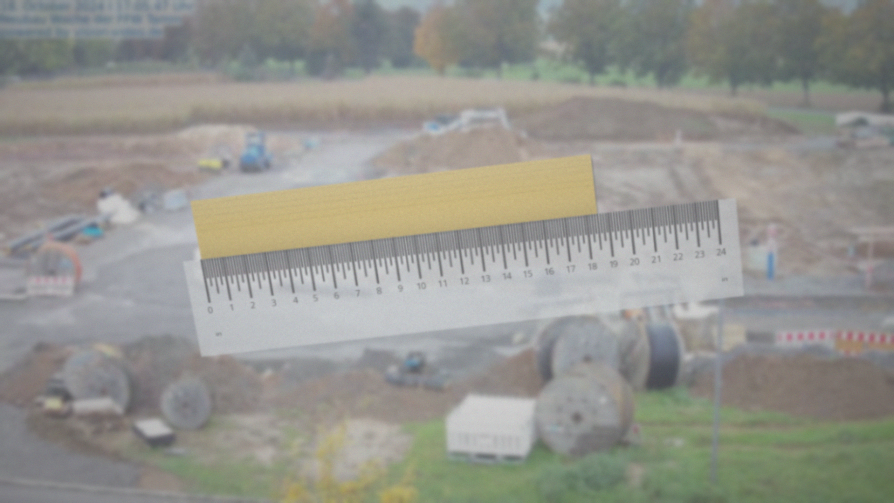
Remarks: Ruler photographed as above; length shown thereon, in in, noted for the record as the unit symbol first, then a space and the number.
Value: in 18.5
